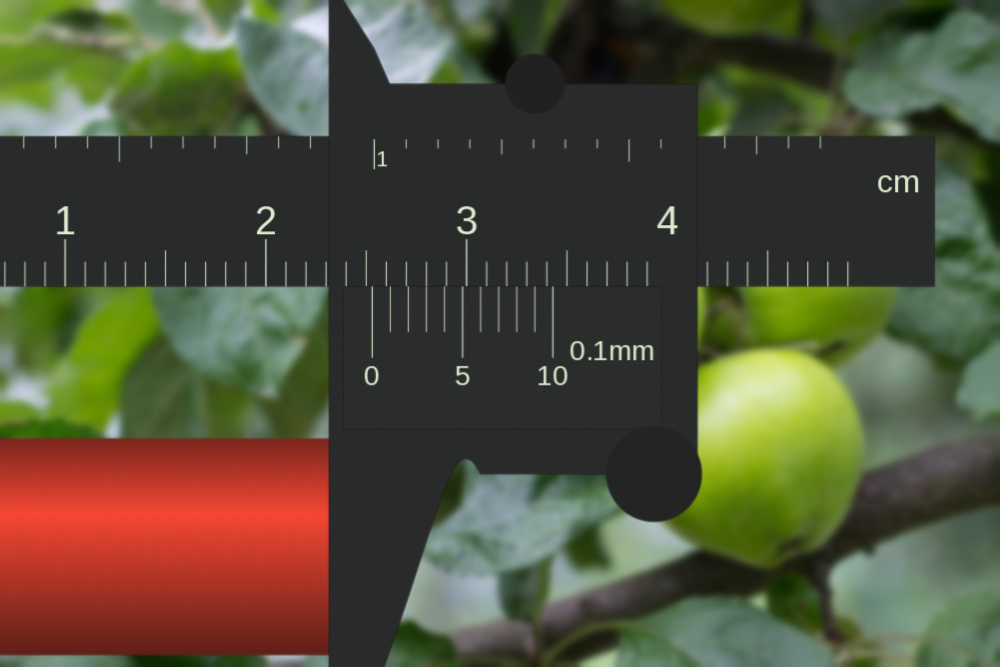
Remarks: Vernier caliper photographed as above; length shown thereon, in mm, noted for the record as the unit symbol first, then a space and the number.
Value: mm 25.3
